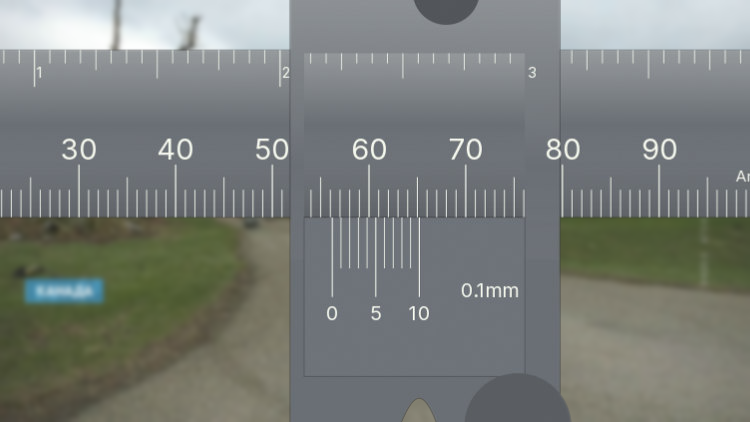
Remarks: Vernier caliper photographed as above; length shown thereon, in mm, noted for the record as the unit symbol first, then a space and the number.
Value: mm 56.2
